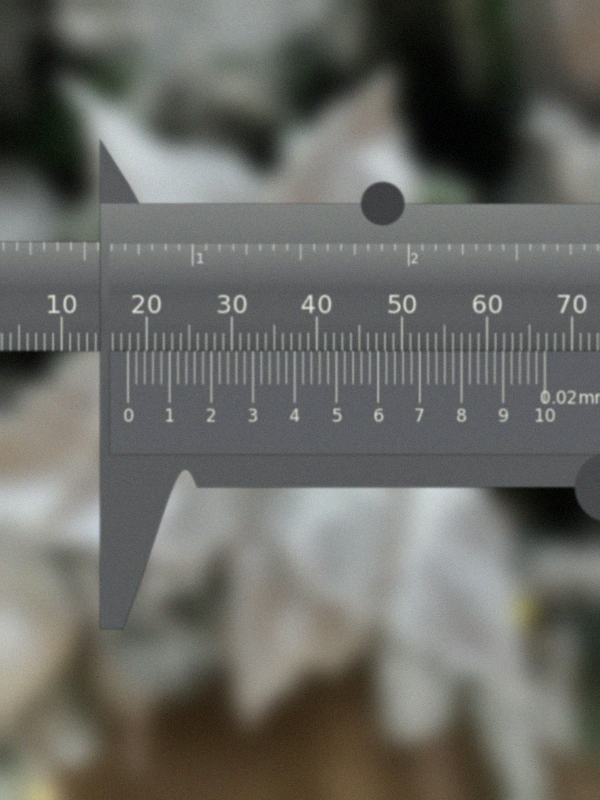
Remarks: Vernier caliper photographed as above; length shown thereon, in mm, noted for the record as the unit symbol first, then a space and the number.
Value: mm 17.8
